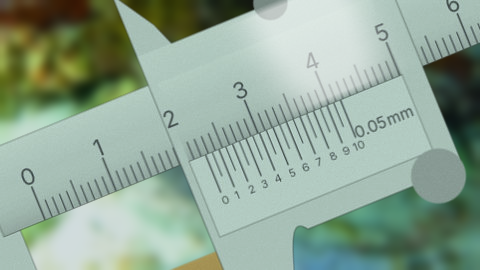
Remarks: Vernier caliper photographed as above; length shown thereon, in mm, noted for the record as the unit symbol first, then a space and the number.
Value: mm 22.6
